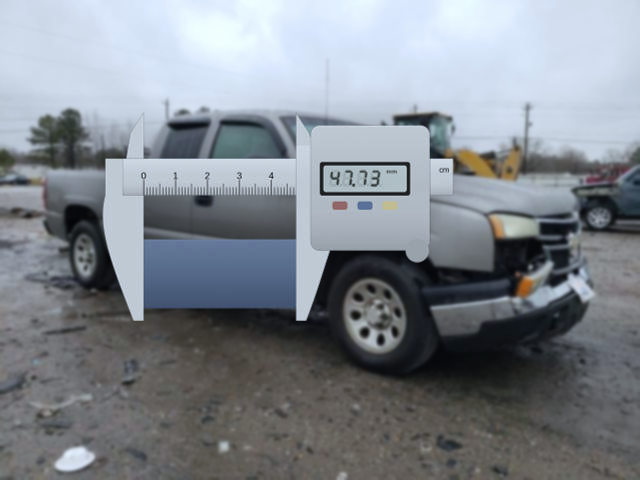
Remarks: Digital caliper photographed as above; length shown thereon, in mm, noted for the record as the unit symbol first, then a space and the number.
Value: mm 47.73
